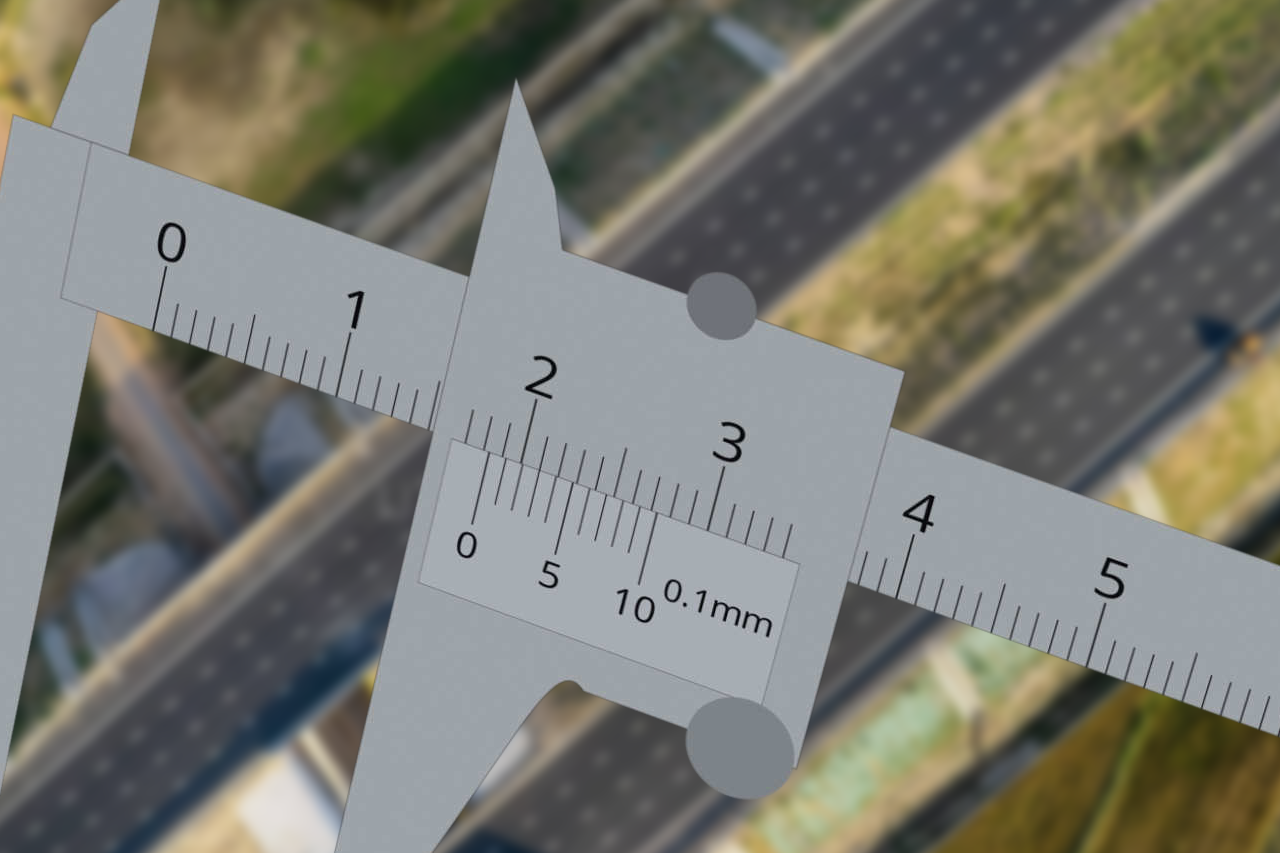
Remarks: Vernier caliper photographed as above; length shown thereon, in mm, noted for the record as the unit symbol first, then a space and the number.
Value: mm 18.3
